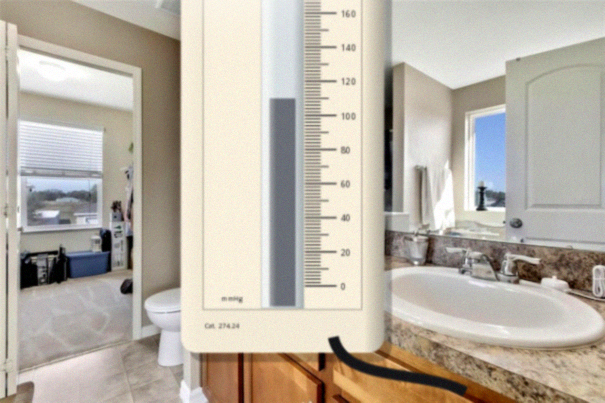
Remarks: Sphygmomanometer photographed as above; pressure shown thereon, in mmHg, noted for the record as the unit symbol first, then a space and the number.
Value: mmHg 110
